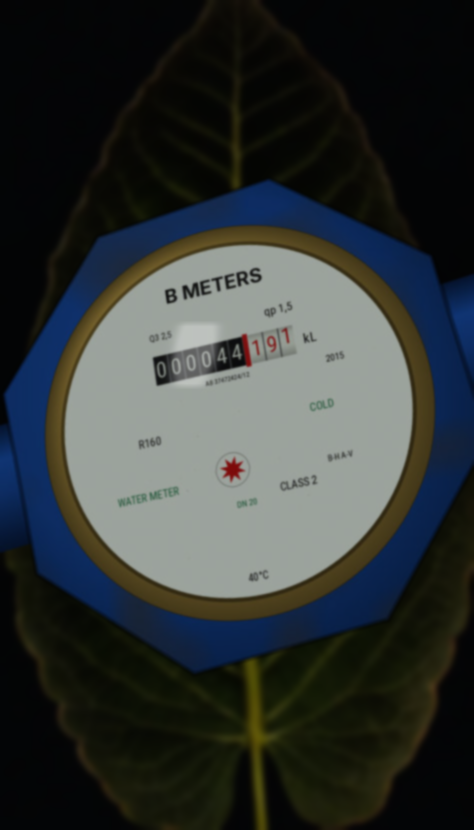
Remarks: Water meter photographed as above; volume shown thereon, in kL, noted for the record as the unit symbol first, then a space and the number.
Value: kL 44.191
